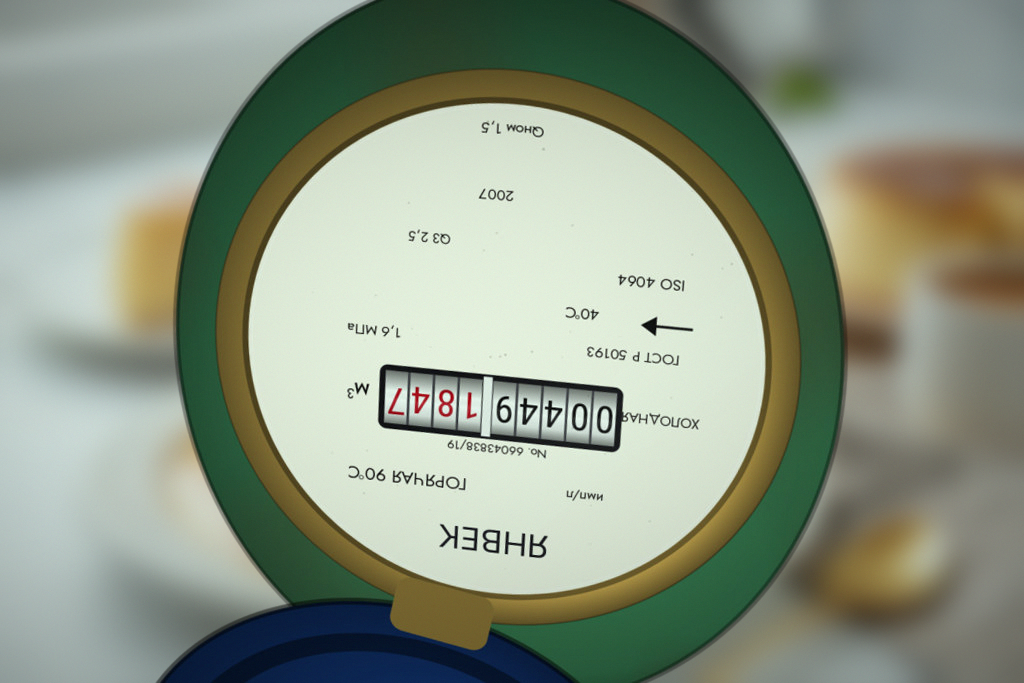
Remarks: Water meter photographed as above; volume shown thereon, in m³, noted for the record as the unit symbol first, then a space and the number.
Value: m³ 449.1847
